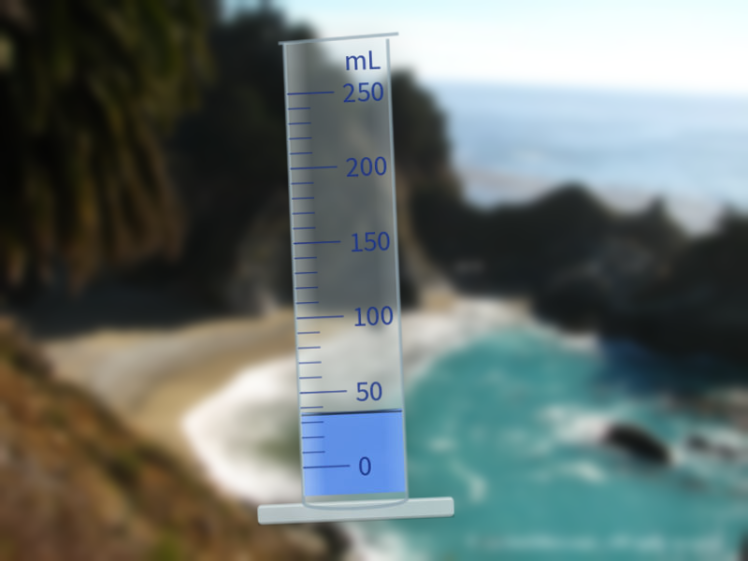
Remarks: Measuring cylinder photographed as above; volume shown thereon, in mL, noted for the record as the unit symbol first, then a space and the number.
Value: mL 35
